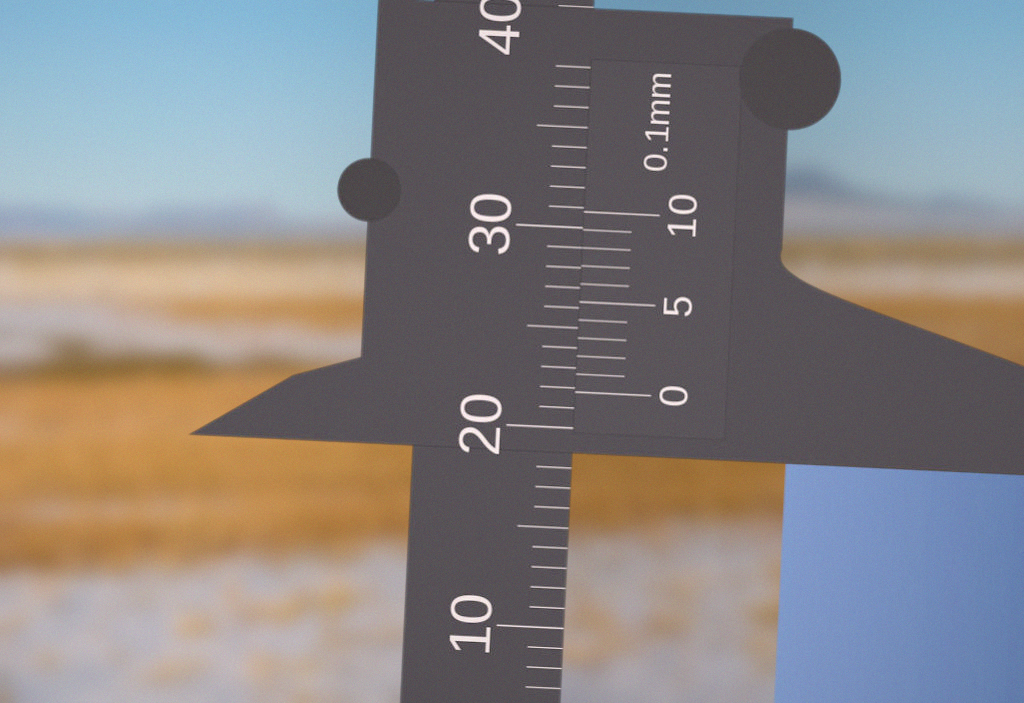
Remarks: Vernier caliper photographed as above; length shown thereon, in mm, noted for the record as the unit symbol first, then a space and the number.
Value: mm 21.8
